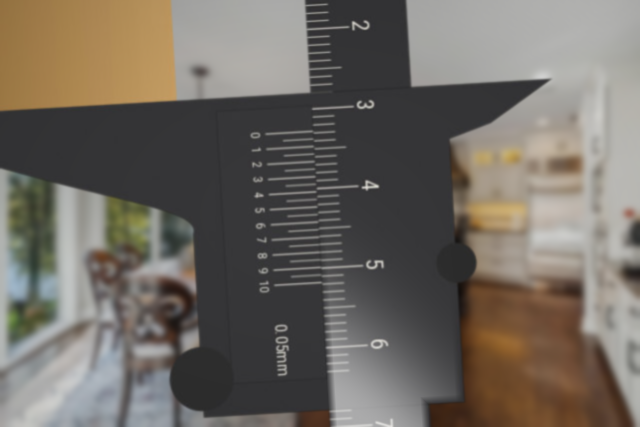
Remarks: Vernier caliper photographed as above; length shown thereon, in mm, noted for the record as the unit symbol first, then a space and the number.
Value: mm 32.8
